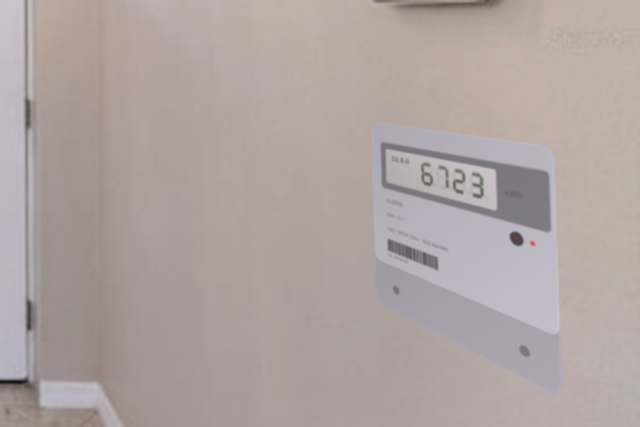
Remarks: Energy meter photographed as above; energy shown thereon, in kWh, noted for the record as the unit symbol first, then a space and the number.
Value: kWh 6723
